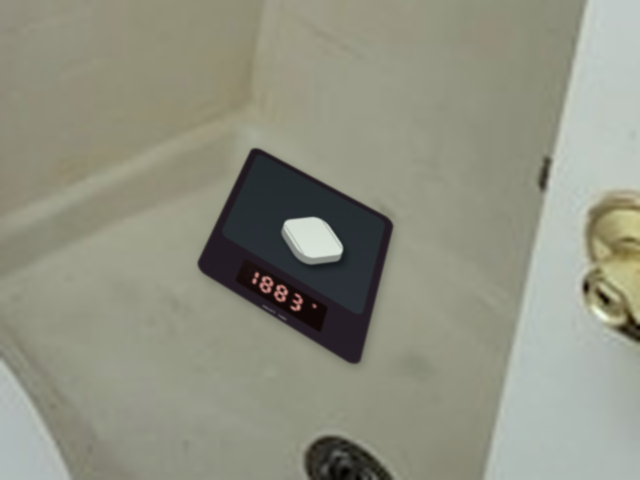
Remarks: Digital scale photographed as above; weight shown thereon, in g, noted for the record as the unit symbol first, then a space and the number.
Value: g 1883
